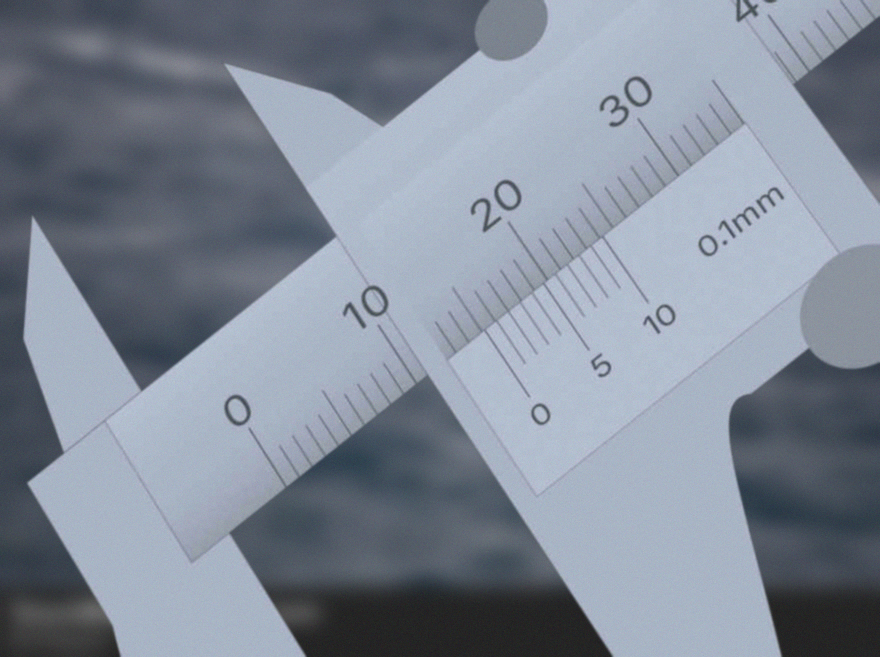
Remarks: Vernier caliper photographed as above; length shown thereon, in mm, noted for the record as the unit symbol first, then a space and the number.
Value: mm 15.2
